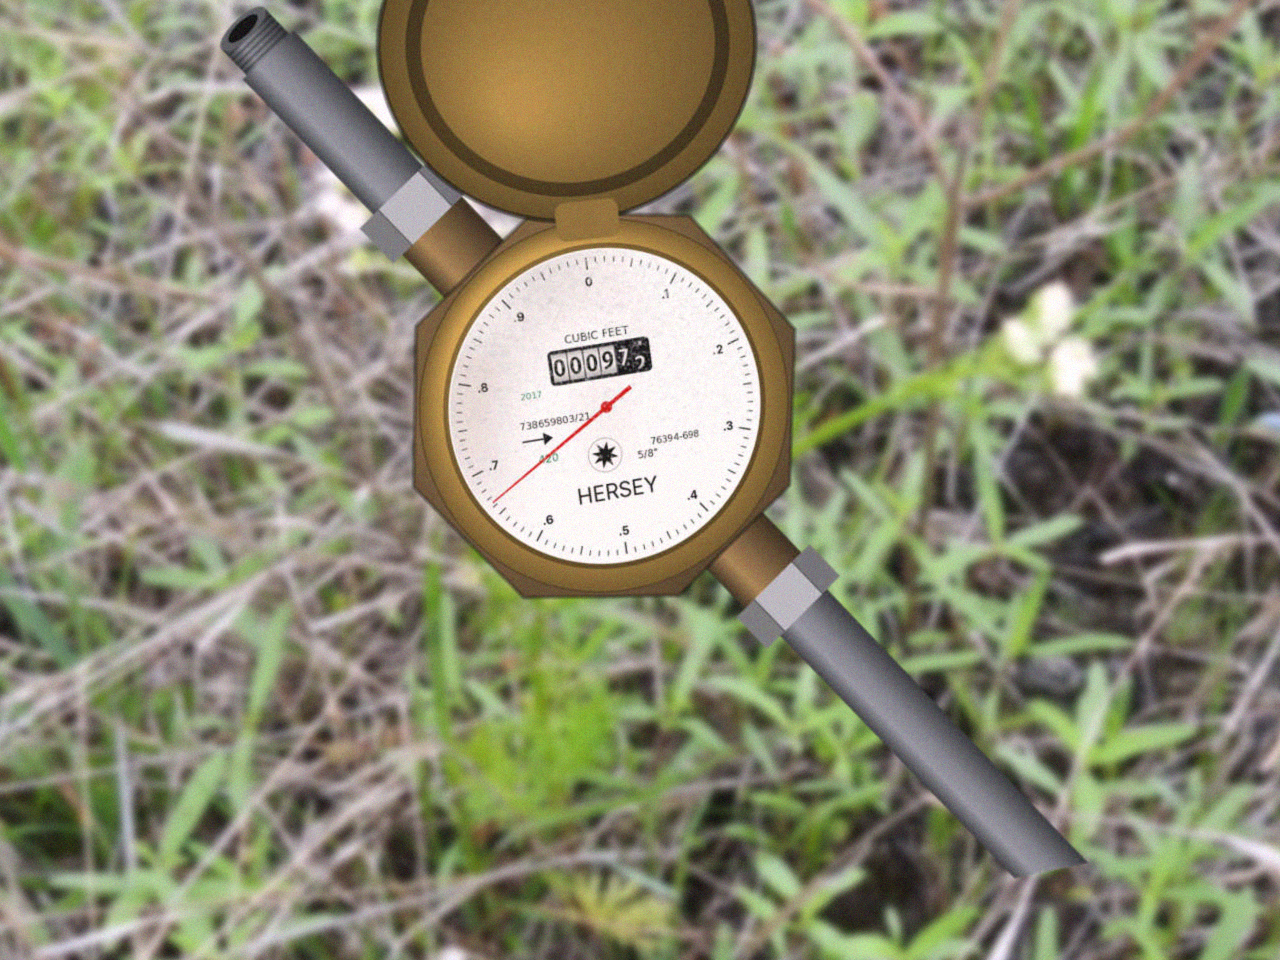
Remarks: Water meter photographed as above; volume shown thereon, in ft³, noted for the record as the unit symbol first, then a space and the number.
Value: ft³ 971.66
